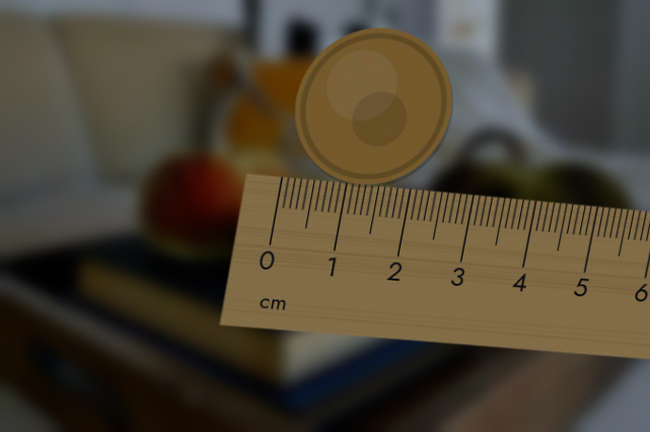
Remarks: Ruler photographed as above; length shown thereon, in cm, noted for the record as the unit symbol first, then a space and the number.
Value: cm 2.4
